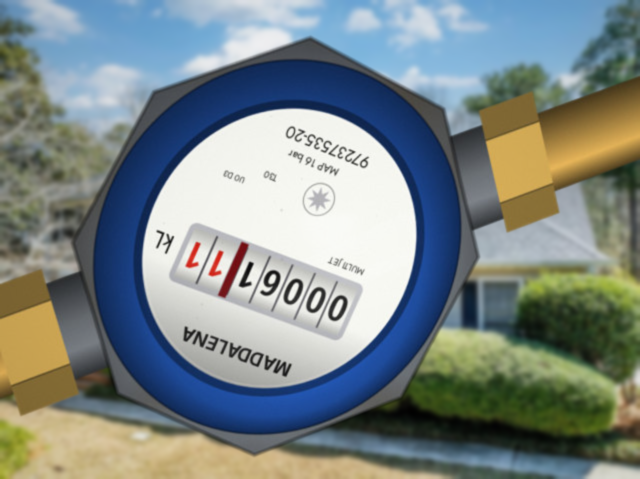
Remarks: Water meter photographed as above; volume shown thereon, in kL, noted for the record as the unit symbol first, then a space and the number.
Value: kL 61.11
